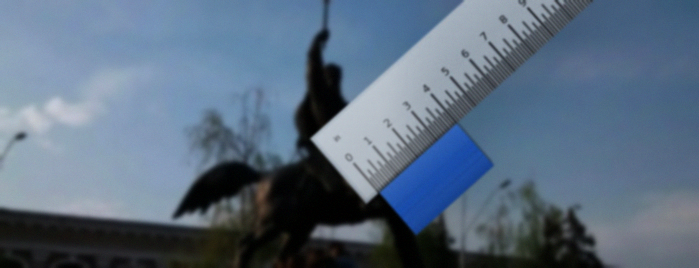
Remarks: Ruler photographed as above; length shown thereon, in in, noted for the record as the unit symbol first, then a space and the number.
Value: in 4
